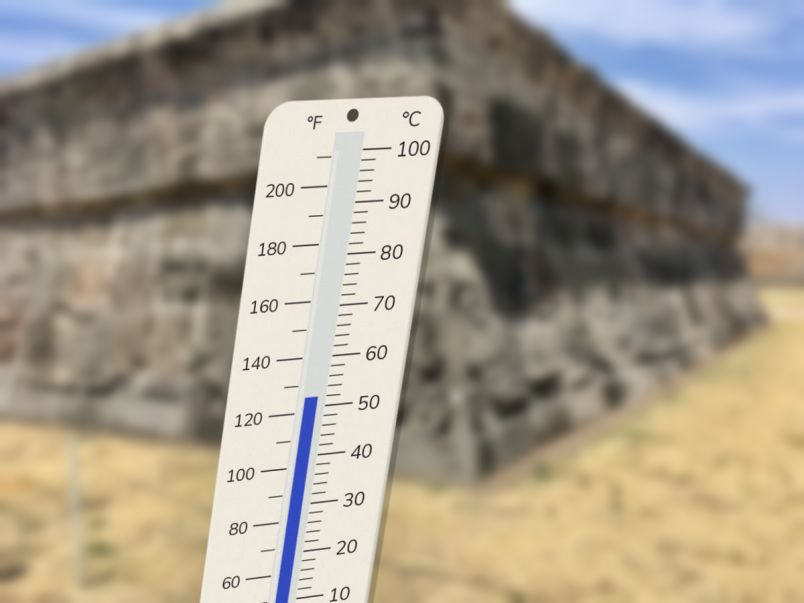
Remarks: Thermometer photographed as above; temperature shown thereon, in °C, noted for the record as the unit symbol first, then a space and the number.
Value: °C 52
